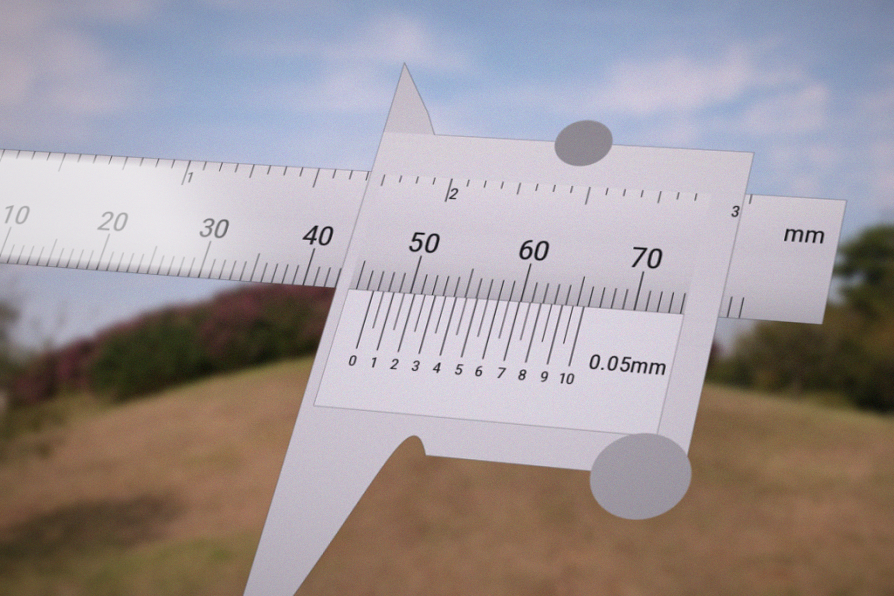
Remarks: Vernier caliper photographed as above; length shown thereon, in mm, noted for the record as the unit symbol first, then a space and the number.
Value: mm 46.6
